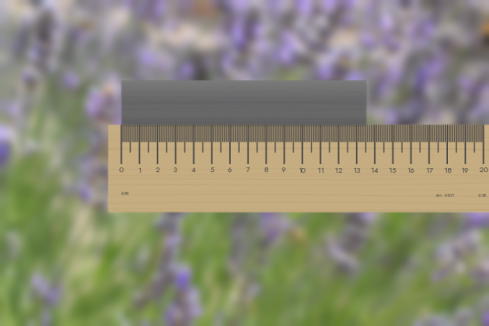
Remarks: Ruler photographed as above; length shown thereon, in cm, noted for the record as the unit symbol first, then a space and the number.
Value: cm 13.5
